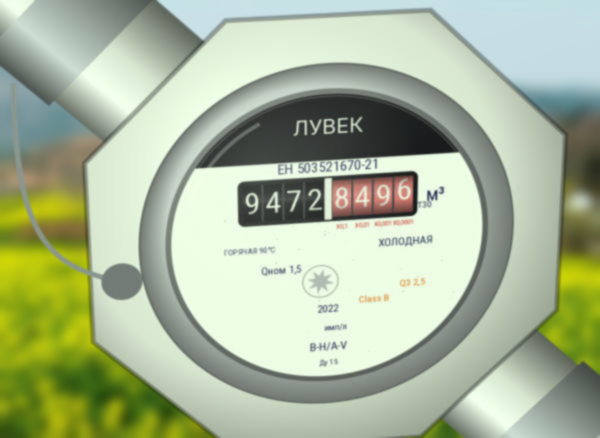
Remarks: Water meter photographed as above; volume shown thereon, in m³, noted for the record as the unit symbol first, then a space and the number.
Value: m³ 9472.8496
